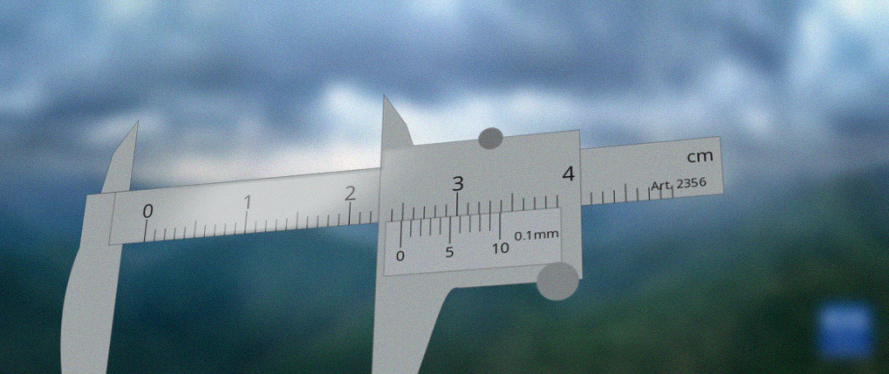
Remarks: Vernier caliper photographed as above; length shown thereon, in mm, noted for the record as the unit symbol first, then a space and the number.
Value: mm 24.9
